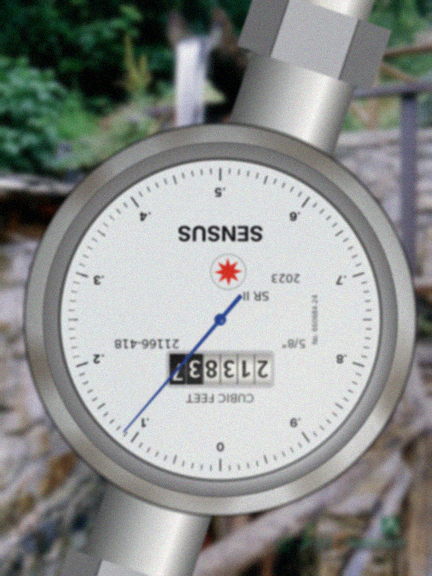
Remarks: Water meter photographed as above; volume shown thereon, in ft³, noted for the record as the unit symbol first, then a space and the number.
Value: ft³ 213837.11
